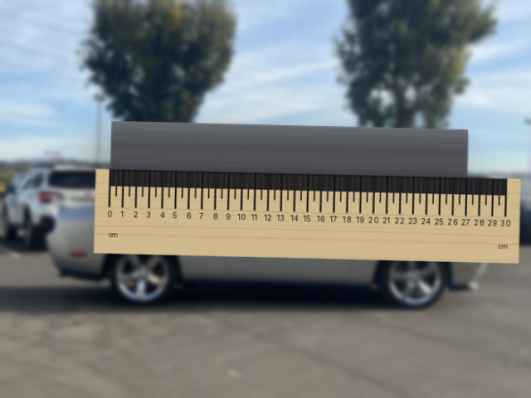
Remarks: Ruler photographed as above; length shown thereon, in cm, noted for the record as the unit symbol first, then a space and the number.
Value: cm 27
